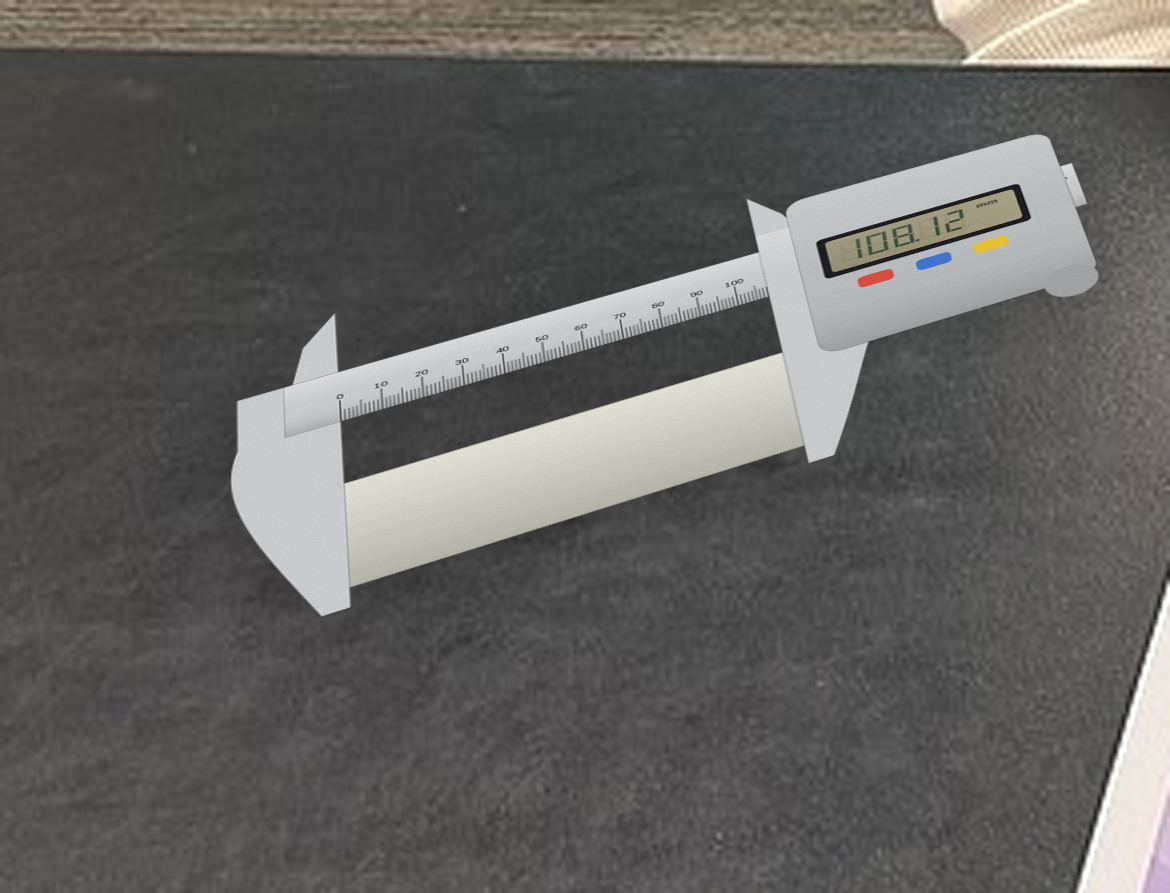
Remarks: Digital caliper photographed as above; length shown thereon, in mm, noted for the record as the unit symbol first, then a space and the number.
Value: mm 108.12
